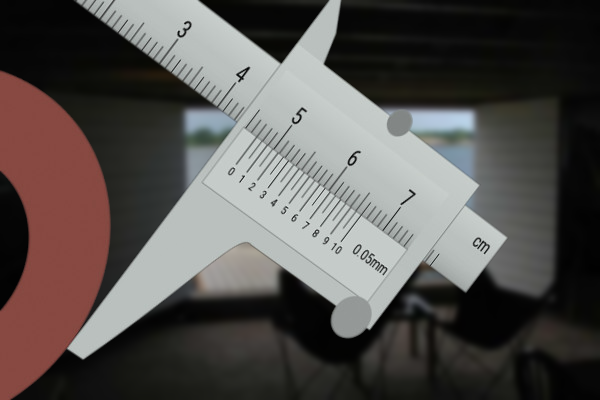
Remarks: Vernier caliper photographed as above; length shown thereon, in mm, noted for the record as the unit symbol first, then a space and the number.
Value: mm 47.0
